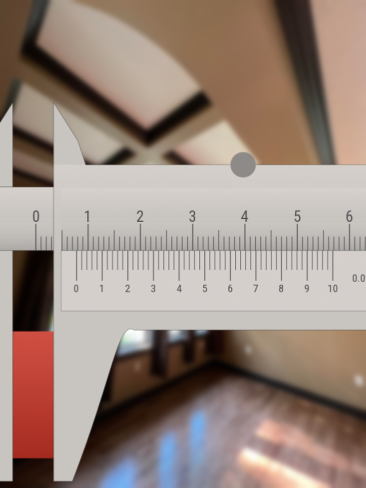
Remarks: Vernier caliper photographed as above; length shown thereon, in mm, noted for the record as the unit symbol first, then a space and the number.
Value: mm 7.8
